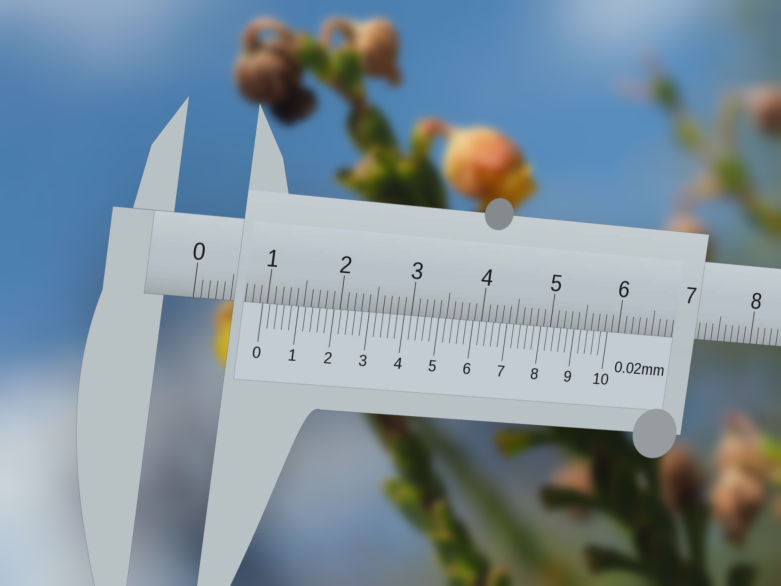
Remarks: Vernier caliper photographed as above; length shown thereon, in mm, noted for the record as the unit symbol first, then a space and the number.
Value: mm 9.4
